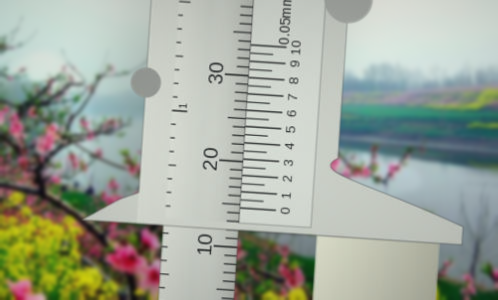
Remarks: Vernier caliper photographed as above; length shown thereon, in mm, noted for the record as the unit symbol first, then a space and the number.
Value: mm 14.6
